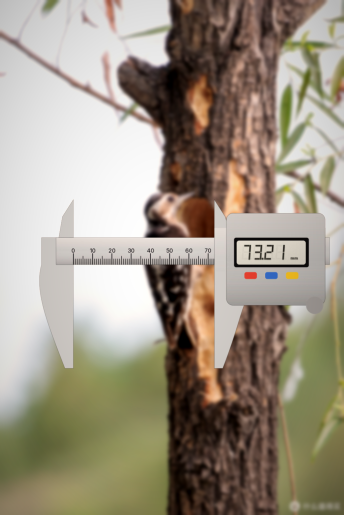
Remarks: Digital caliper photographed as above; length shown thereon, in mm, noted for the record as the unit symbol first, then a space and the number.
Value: mm 73.21
